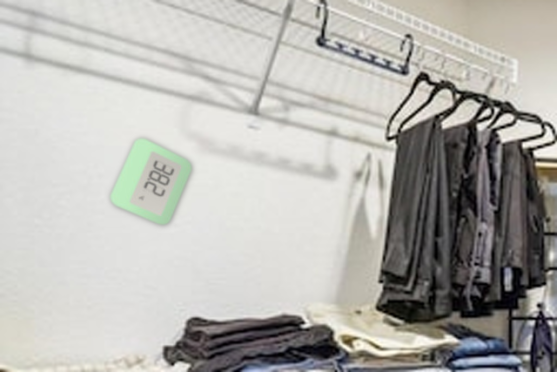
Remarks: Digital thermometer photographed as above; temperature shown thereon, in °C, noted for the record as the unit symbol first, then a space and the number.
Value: °C 38.2
